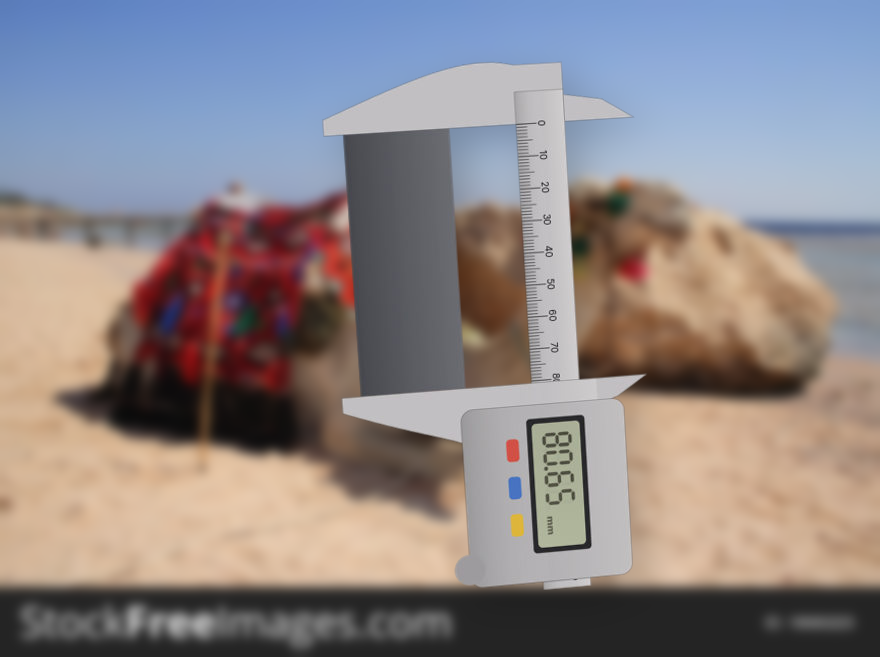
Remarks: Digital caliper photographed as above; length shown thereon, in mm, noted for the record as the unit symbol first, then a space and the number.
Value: mm 80.65
